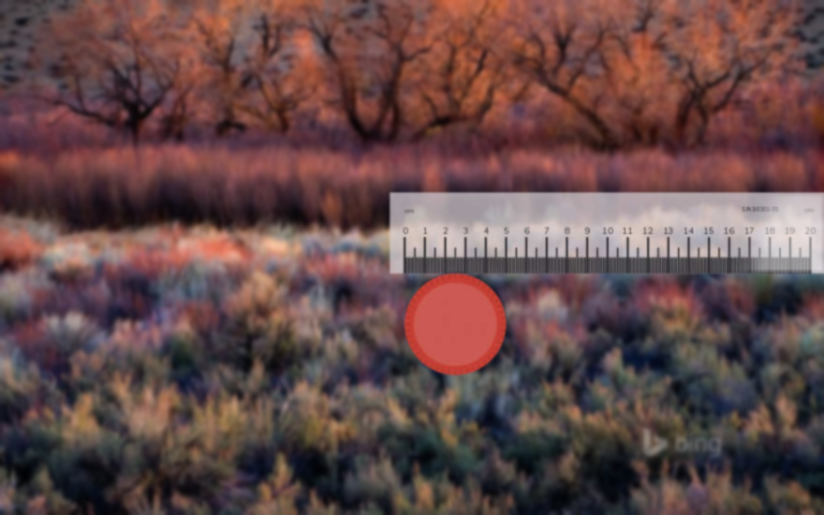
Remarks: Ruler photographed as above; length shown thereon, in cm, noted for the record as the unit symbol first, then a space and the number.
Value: cm 5
